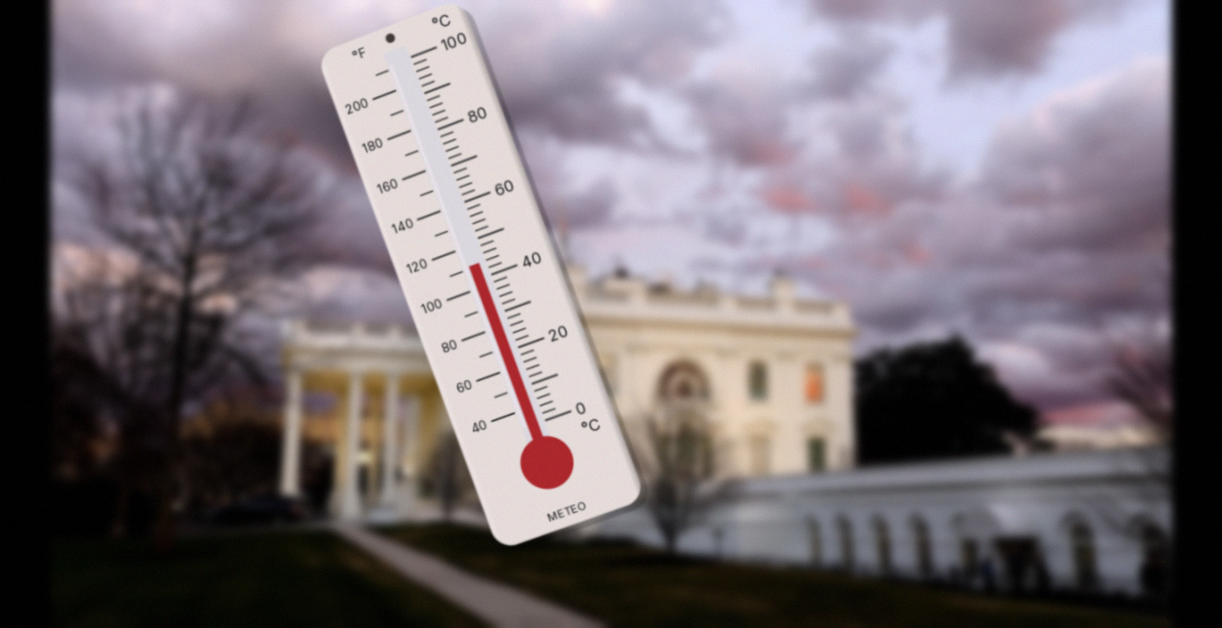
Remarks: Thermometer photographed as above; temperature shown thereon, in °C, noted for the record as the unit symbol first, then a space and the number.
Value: °C 44
